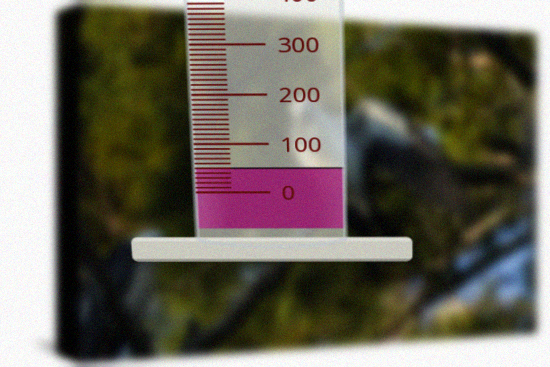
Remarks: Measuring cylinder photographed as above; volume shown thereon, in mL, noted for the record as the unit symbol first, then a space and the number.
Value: mL 50
